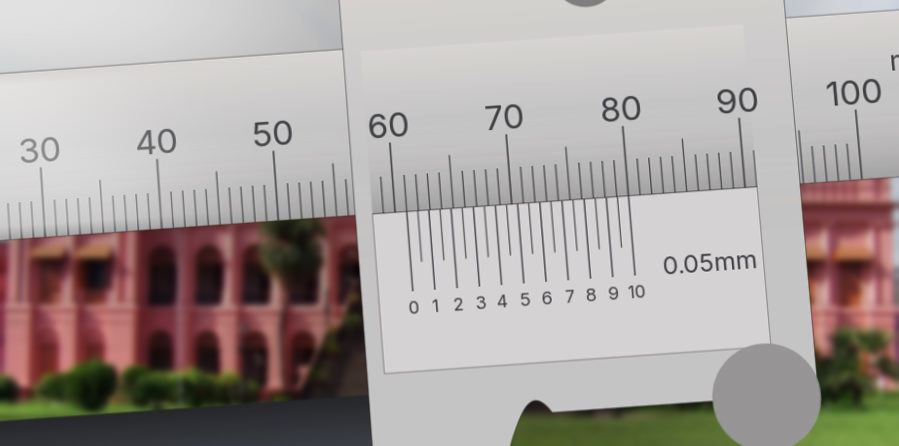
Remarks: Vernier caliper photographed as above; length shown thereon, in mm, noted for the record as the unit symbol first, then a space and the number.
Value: mm 61.0
